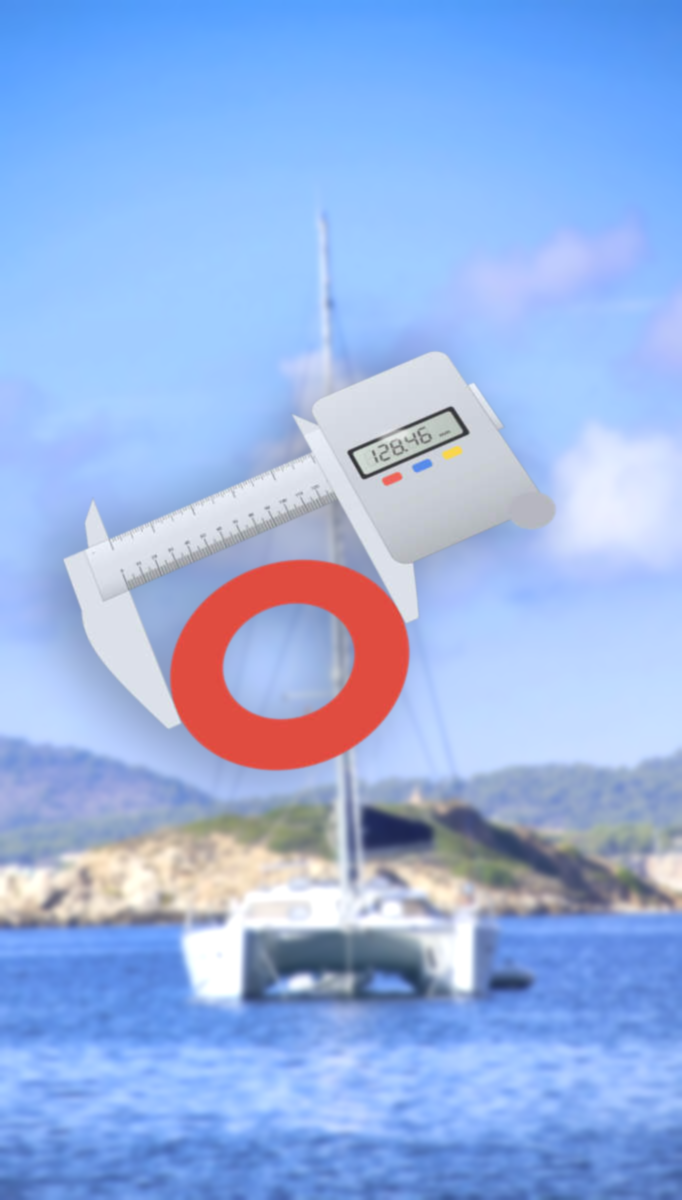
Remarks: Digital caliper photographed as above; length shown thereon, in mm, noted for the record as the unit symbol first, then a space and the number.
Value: mm 128.46
